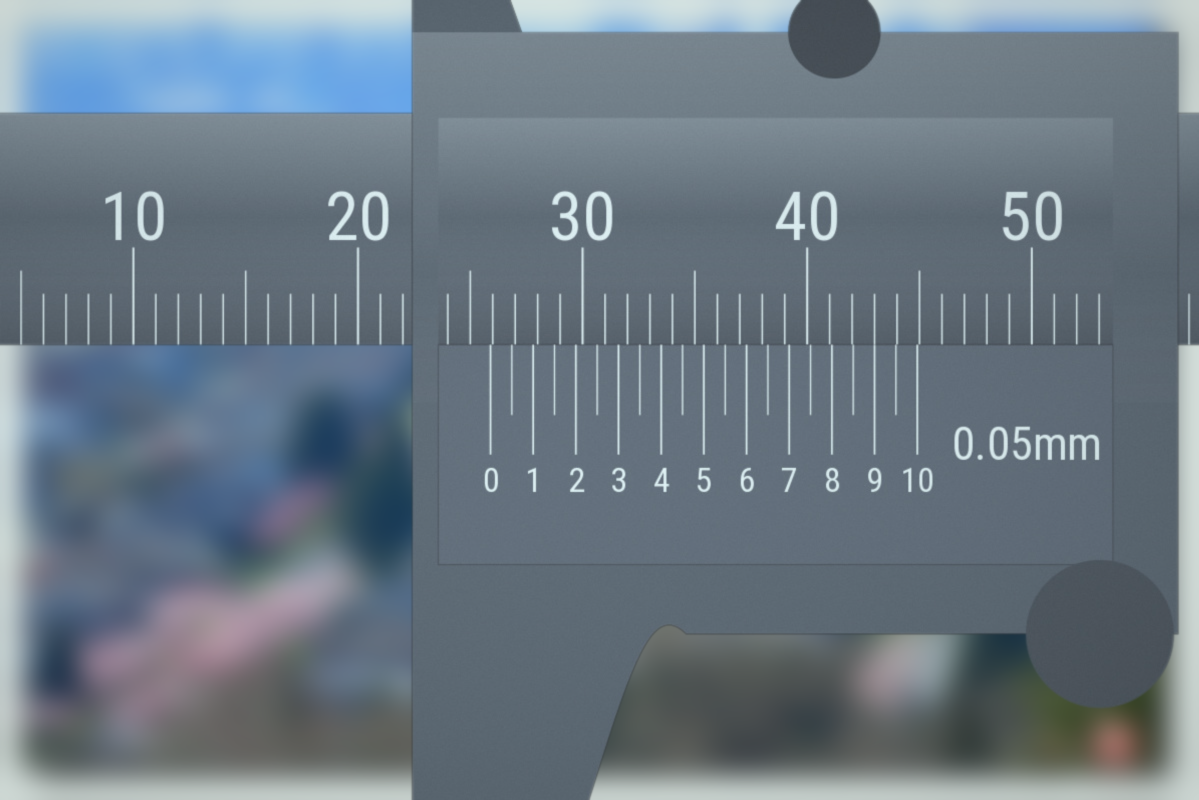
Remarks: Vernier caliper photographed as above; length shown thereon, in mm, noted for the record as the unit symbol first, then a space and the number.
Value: mm 25.9
